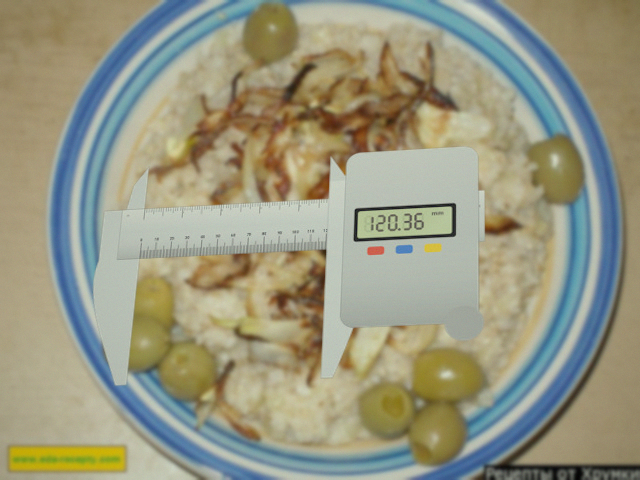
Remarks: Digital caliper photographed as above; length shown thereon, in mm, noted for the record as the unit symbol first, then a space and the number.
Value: mm 120.36
